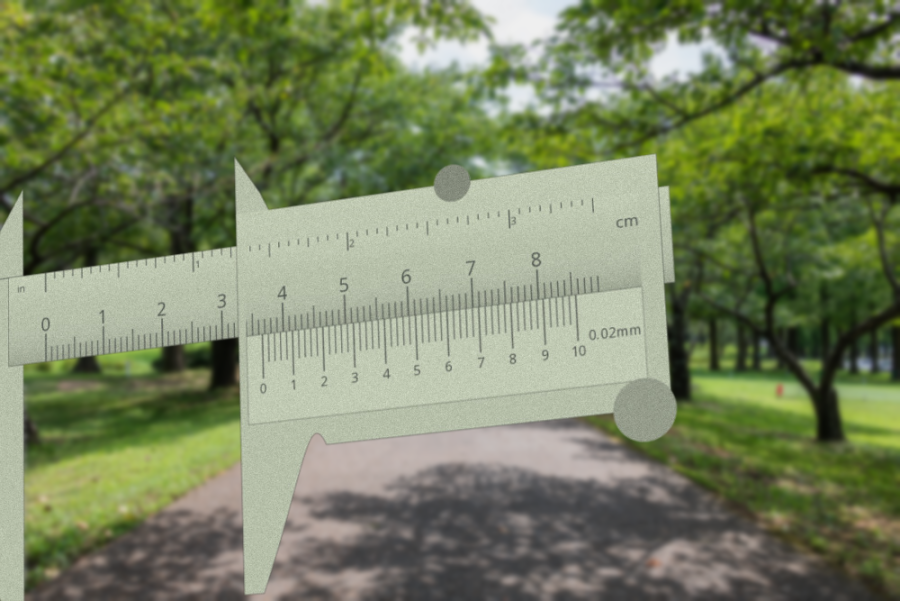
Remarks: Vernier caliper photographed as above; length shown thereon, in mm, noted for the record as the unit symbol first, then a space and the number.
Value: mm 36.6
